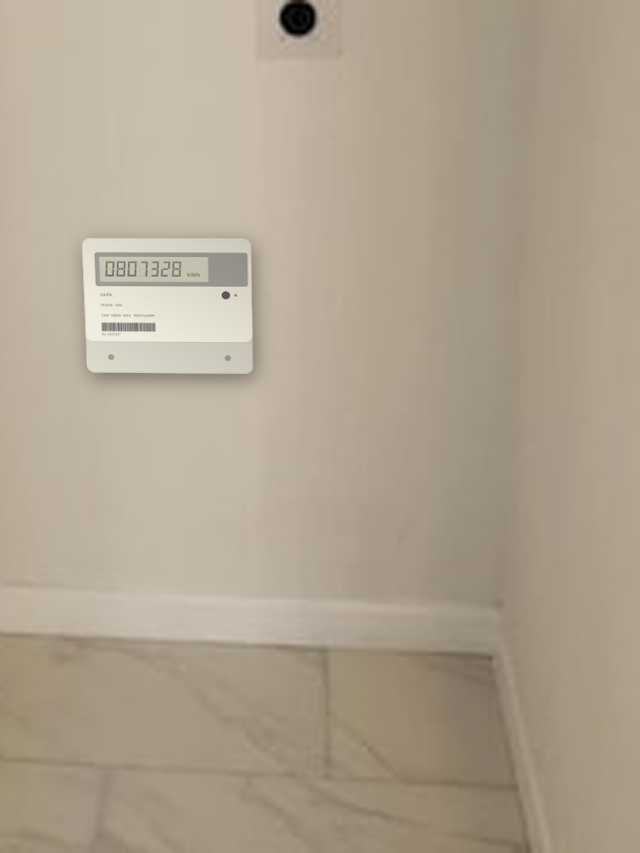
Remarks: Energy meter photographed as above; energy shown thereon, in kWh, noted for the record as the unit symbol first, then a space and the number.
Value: kWh 807328
